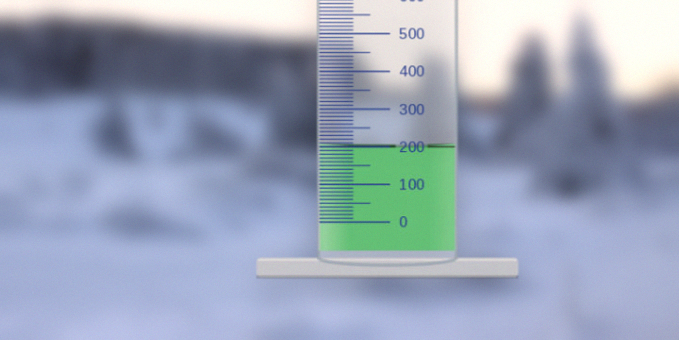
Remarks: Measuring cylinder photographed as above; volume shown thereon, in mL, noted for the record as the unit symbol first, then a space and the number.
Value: mL 200
